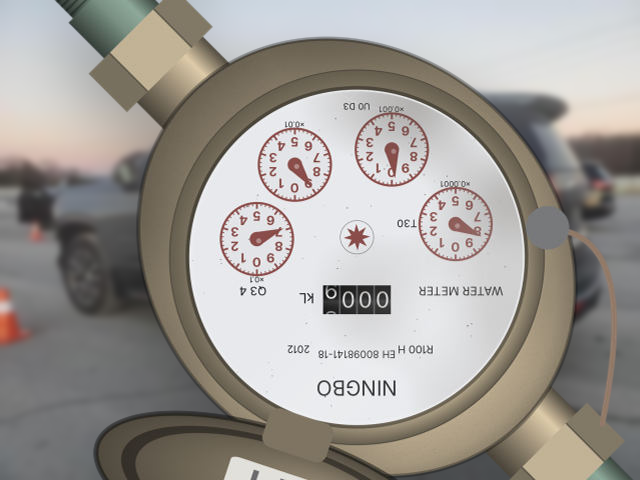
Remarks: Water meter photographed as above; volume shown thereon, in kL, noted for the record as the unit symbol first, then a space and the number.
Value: kL 8.6898
